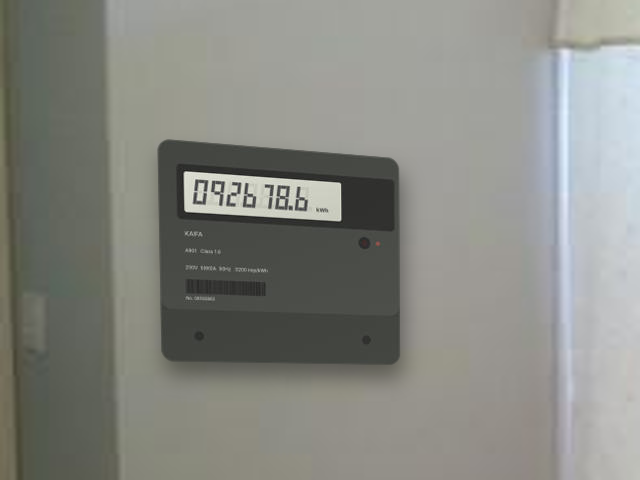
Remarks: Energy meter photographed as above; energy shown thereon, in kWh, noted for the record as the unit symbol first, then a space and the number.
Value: kWh 92678.6
